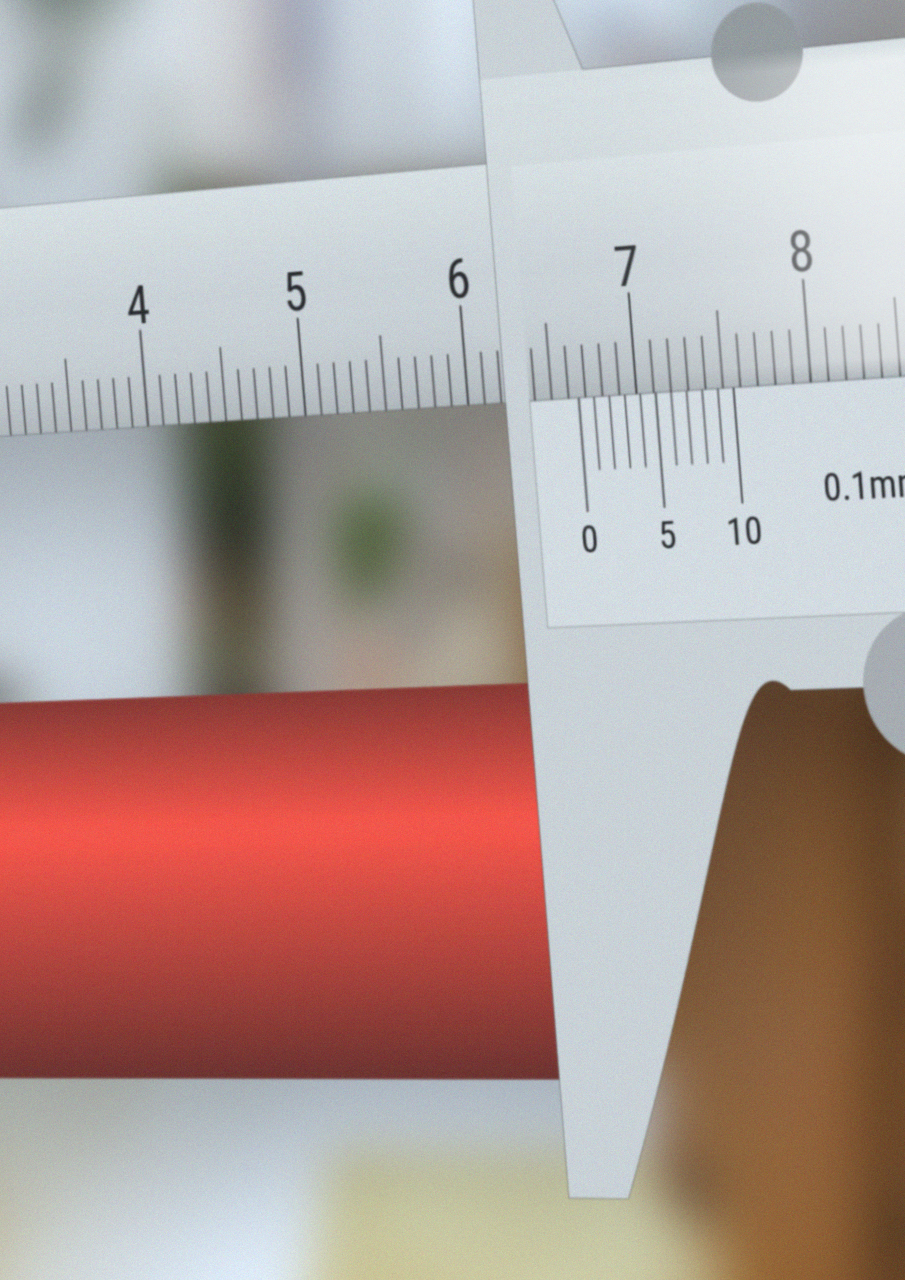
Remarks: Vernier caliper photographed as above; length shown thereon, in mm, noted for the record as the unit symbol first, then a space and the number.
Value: mm 66.6
